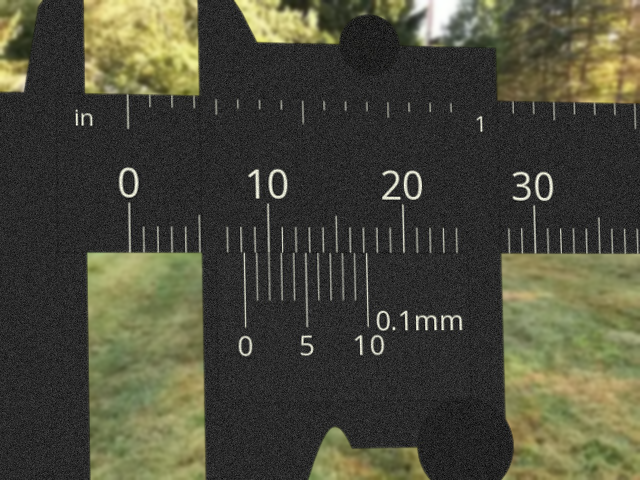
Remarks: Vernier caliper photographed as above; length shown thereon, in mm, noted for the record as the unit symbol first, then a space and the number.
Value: mm 8.2
